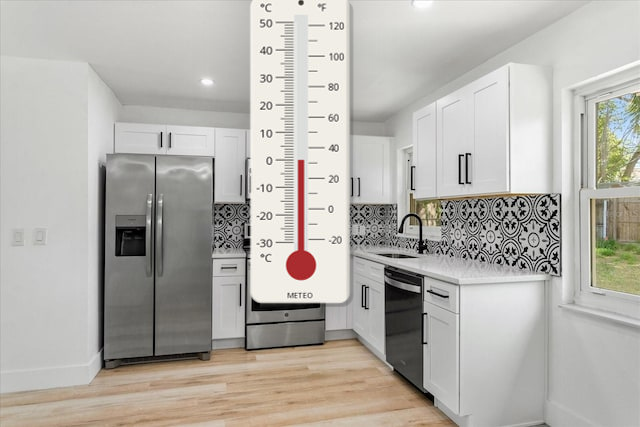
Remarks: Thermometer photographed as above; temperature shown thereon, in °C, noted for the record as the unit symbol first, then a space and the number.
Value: °C 0
